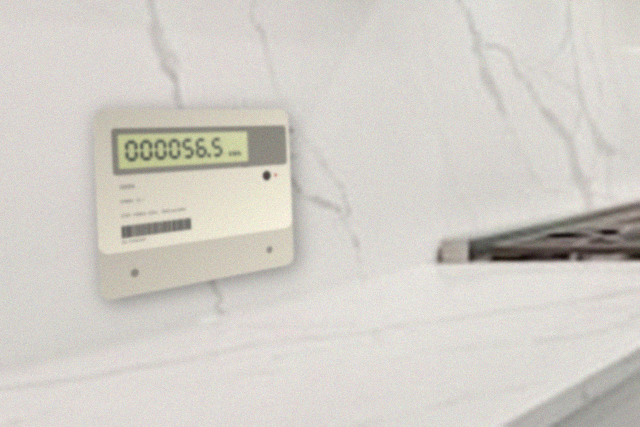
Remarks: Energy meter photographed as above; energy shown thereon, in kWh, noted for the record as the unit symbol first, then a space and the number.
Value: kWh 56.5
